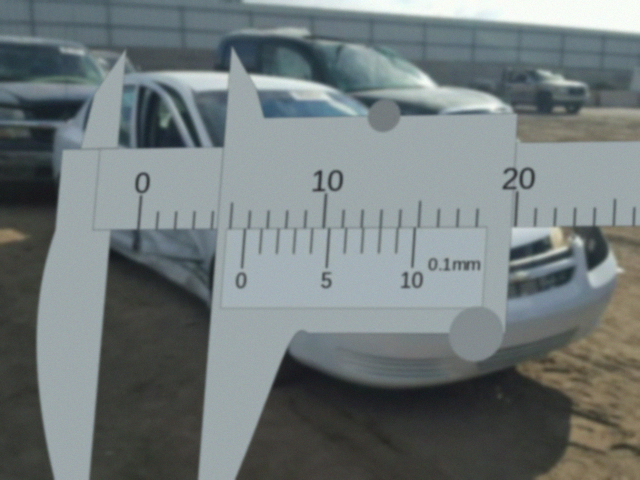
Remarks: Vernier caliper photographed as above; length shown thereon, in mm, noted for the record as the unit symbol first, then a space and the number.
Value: mm 5.8
